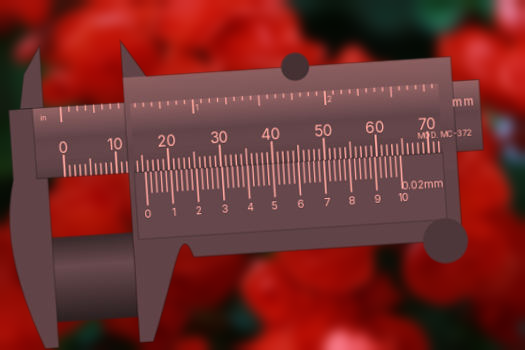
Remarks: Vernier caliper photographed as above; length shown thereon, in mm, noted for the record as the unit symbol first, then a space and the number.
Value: mm 15.5
